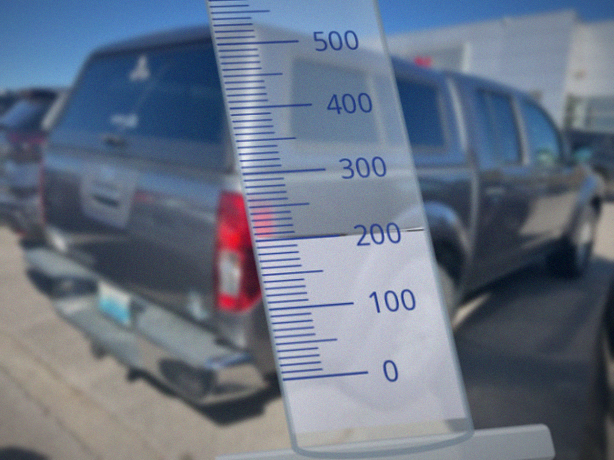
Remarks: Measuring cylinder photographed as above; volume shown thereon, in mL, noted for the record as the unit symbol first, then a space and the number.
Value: mL 200
